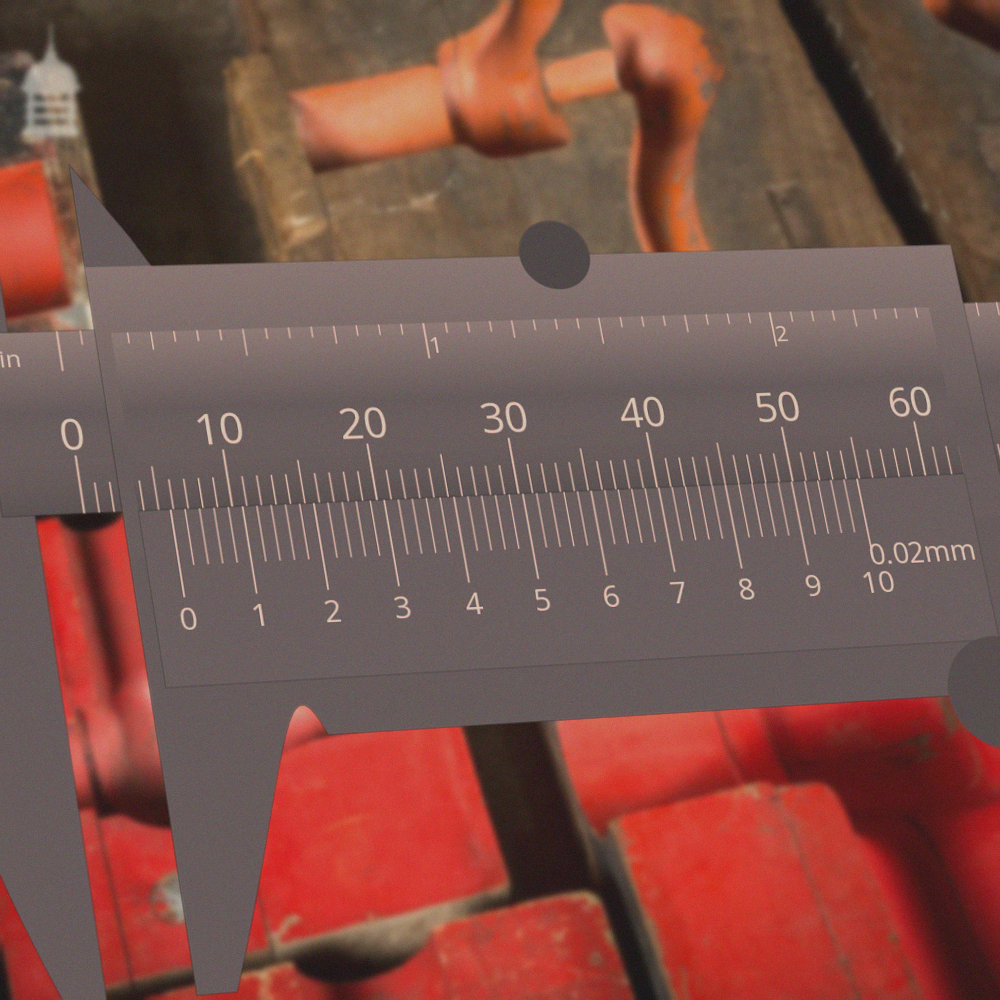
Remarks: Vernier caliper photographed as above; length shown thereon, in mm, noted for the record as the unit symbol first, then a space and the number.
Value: mm 5.8
